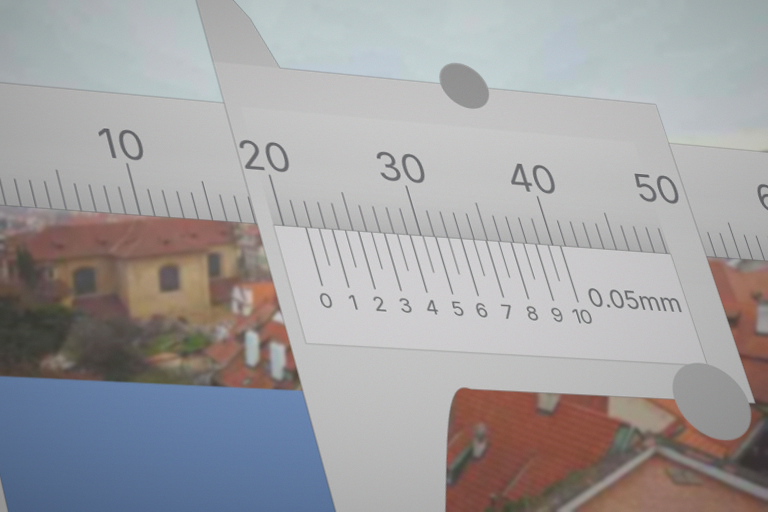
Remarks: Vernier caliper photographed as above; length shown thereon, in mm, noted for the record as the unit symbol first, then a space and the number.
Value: mm 21.6
